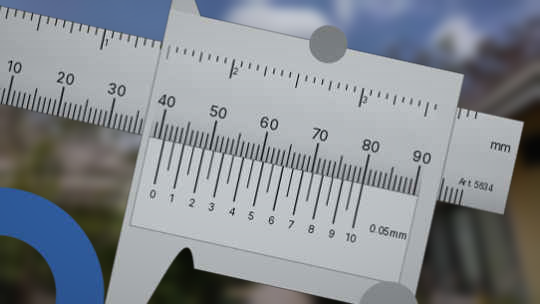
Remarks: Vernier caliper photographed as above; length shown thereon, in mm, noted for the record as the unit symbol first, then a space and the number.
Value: mm 41.0
